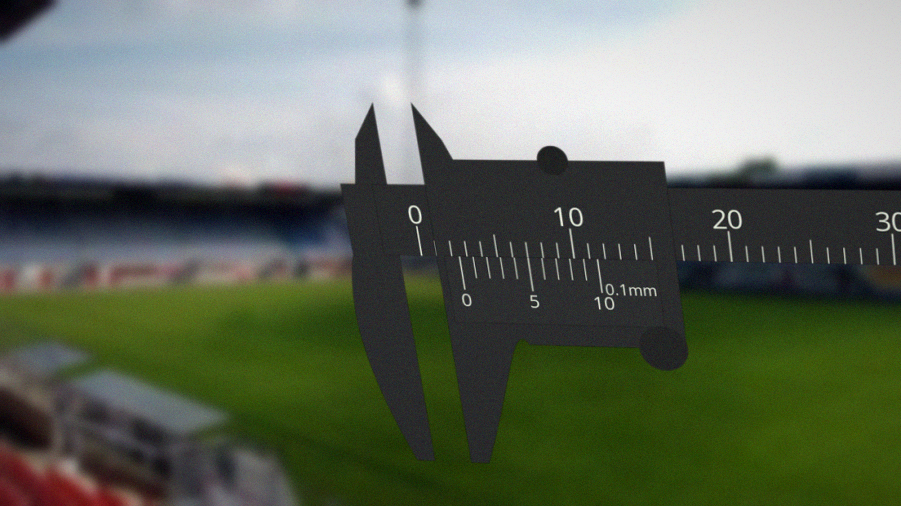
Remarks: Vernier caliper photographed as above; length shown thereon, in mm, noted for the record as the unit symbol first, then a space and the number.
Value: mm 2.5
